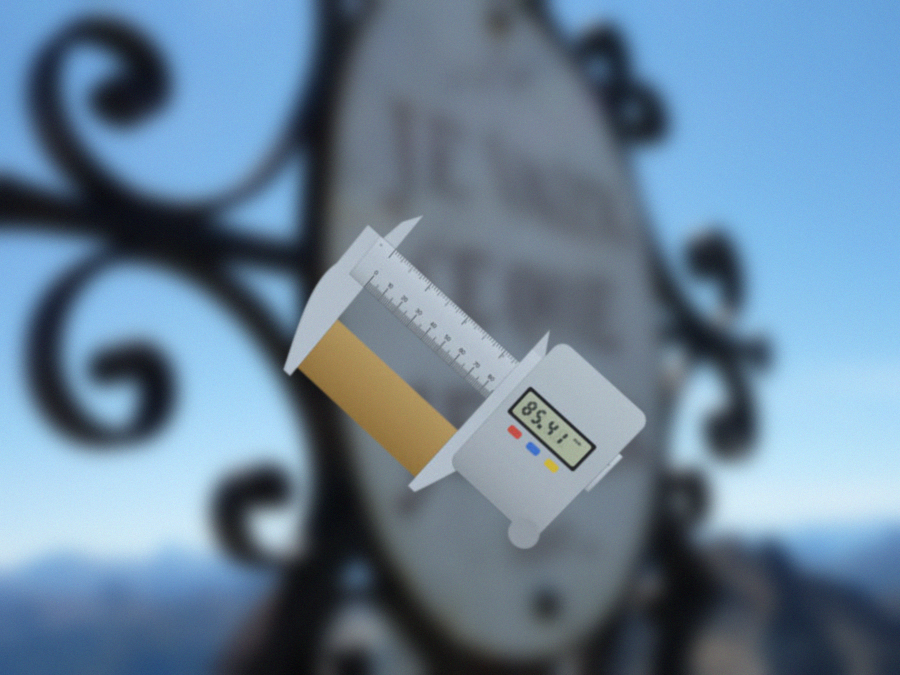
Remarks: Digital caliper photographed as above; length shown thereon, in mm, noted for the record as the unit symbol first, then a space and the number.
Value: mm 85.41
